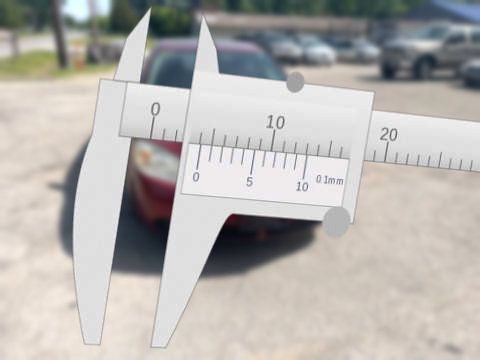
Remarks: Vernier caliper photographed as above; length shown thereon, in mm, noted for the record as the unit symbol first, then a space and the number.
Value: mm 4.1
